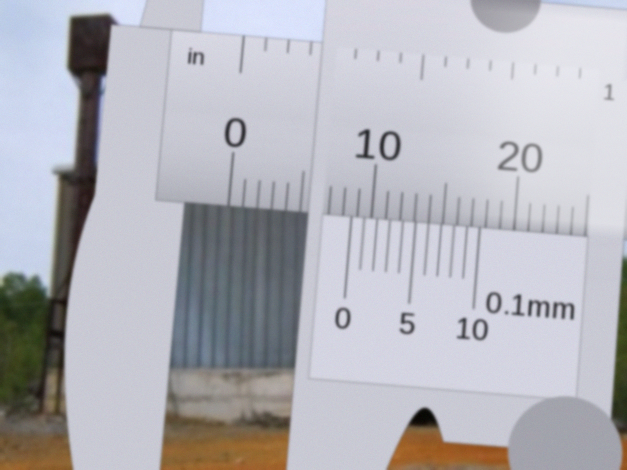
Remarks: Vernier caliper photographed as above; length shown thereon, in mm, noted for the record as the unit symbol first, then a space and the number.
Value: mm 8.6
